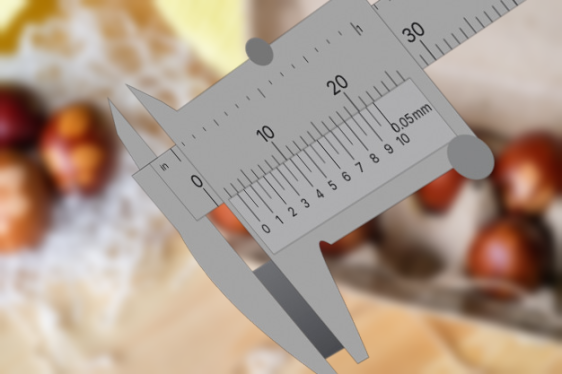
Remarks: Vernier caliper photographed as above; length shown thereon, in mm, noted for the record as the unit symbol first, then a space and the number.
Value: mm 2.8
